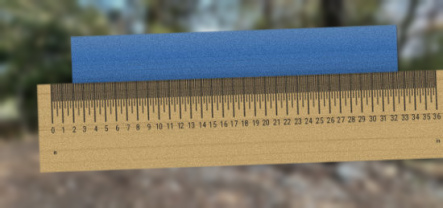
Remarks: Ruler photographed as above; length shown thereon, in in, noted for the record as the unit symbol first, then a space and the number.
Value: in 30.5
